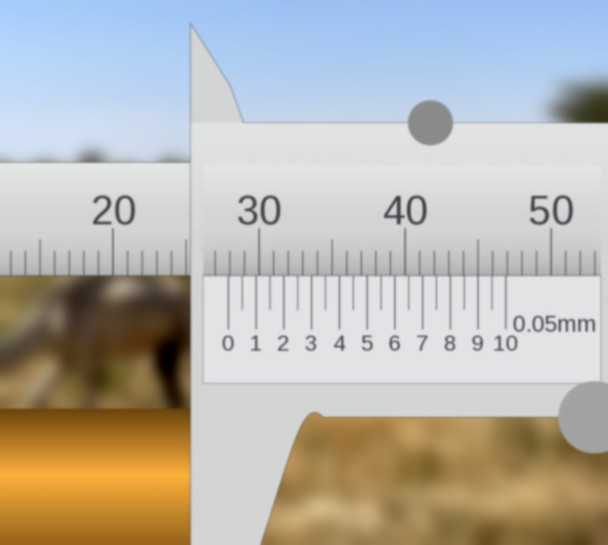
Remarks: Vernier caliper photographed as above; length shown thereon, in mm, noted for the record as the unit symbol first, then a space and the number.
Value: mm 27.9
